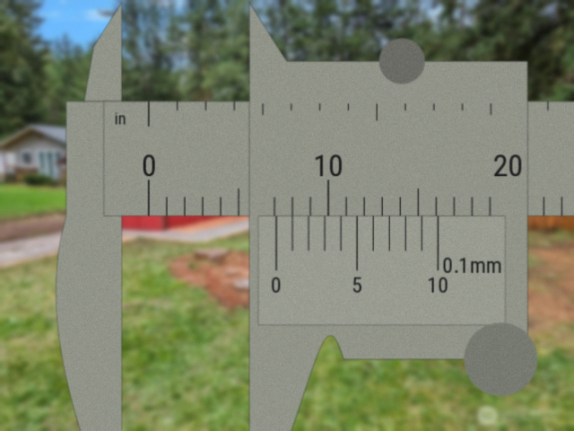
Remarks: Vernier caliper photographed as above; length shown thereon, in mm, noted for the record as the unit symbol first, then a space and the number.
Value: mm 7.1
